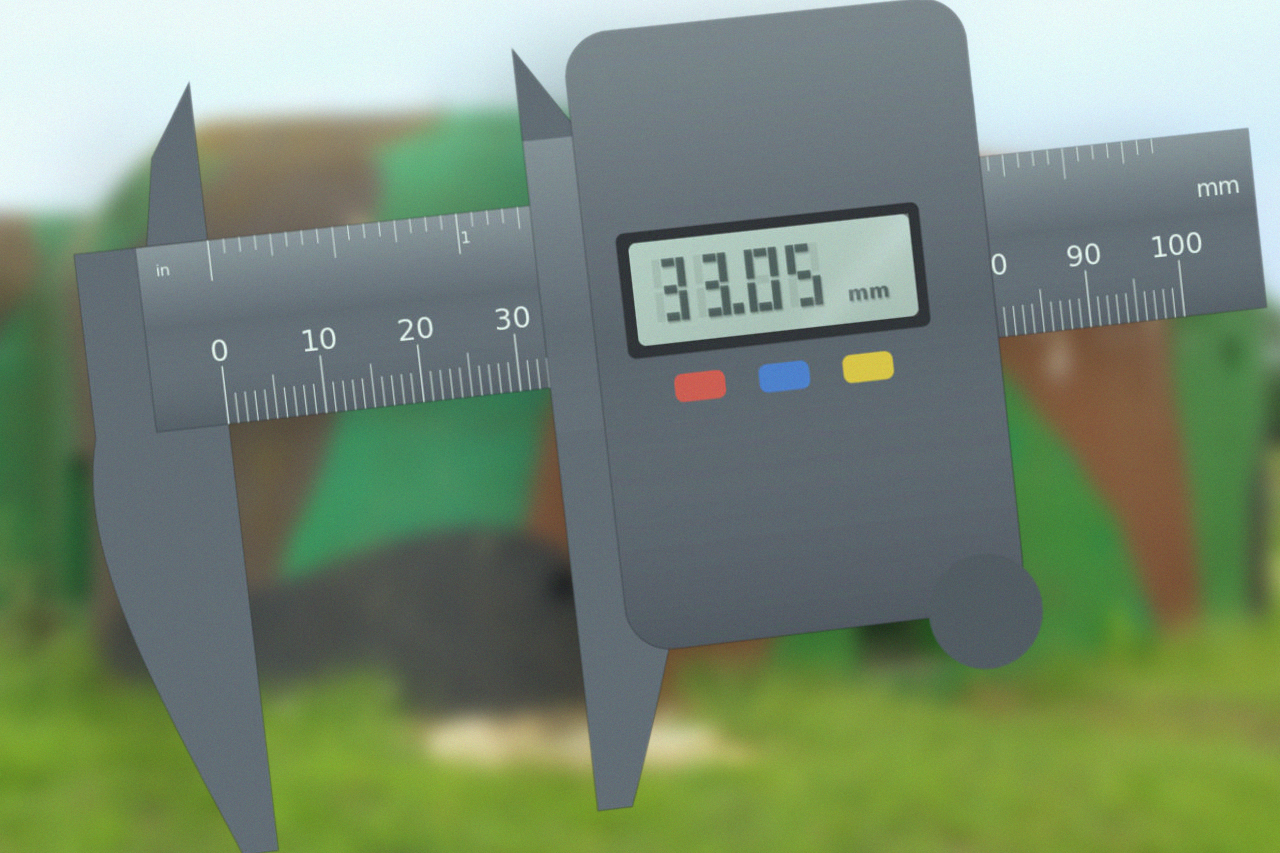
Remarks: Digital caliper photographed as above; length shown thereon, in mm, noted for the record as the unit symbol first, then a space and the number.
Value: mm 33.05
